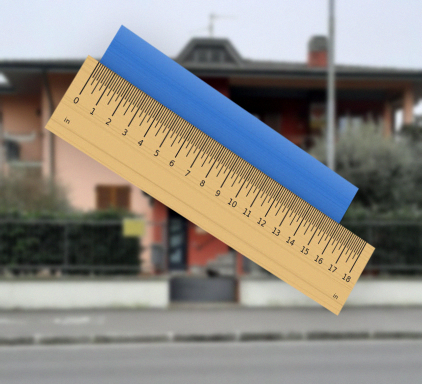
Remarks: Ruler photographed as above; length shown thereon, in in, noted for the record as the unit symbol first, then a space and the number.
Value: in 16
